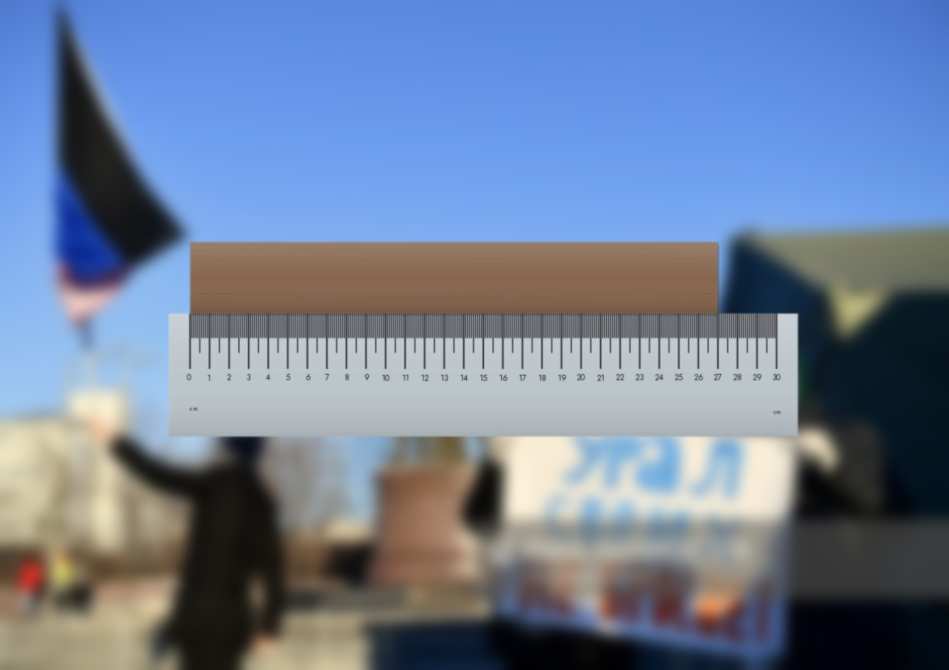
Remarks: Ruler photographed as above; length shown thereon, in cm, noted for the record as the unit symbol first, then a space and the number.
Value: cm 27
